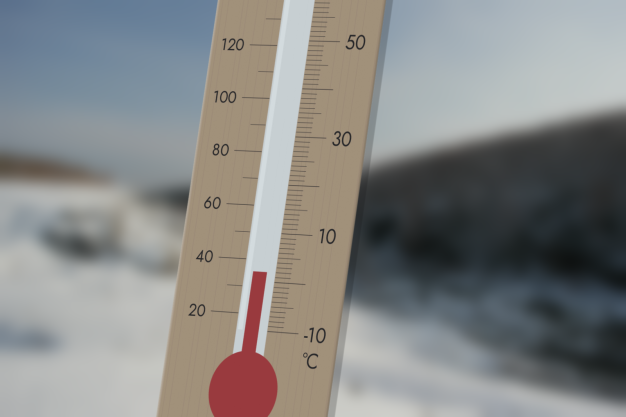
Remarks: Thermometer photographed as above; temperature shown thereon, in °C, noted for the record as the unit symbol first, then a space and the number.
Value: °C 2
